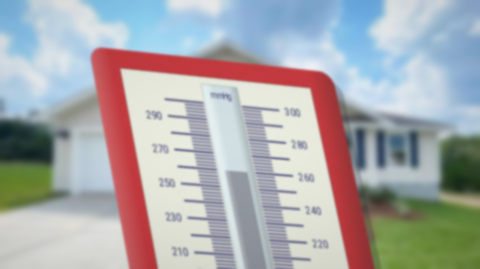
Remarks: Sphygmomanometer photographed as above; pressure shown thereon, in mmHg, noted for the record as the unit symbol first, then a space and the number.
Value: mmHg 260
